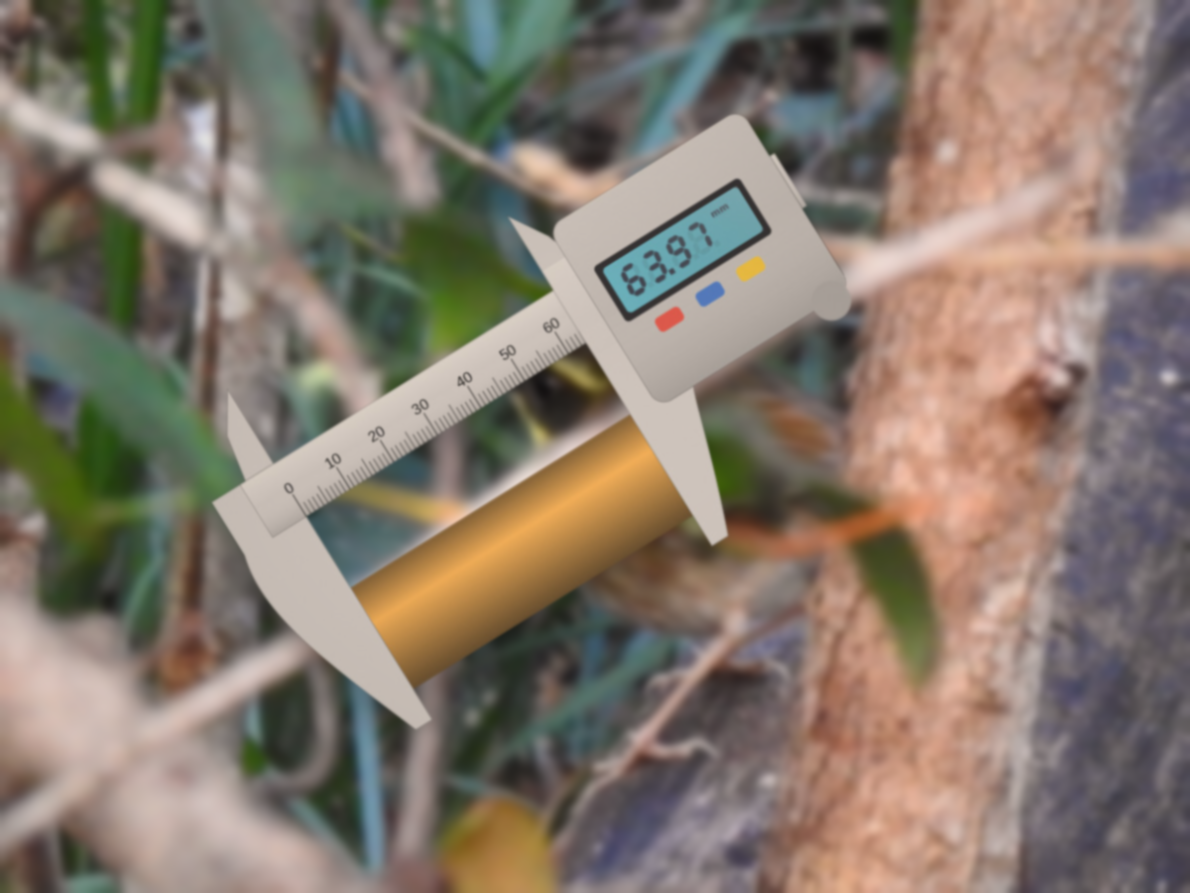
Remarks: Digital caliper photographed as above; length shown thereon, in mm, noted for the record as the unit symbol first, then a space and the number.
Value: mm 63.97
